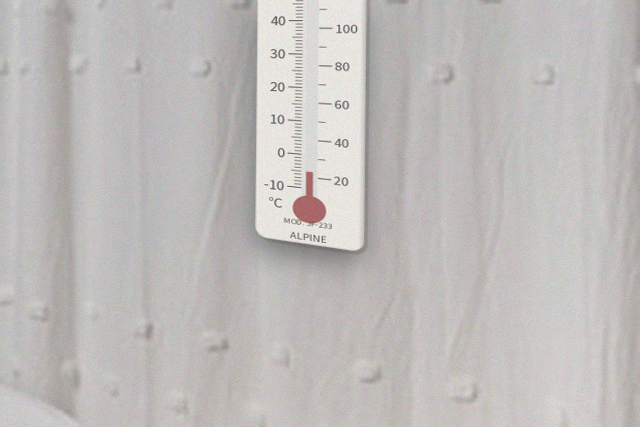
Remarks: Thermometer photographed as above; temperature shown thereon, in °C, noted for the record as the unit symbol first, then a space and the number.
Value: °C -5
